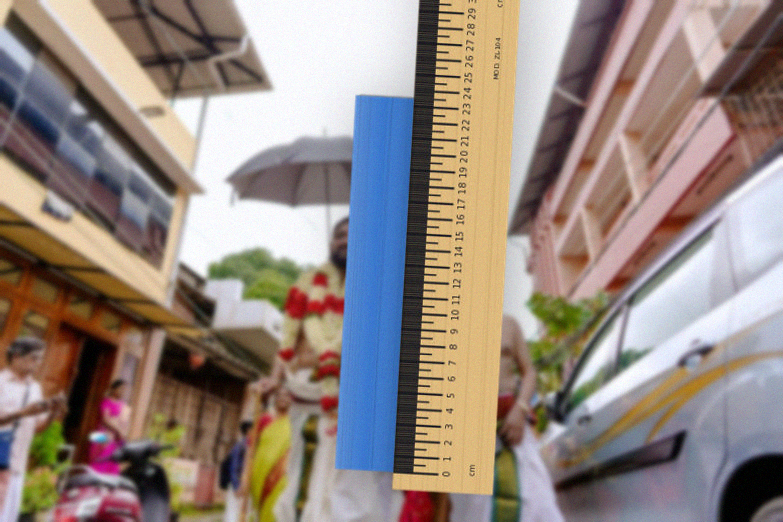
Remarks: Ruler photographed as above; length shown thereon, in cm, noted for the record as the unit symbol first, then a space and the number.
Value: cm 23.5
